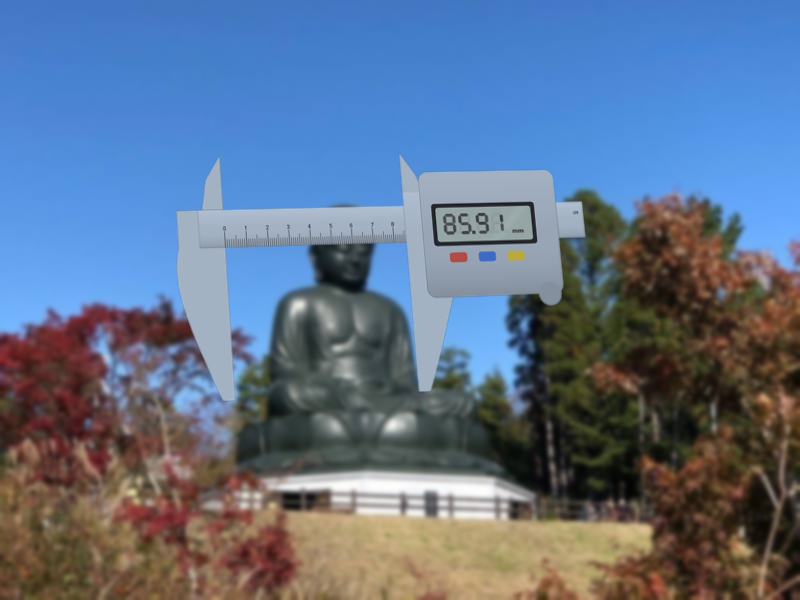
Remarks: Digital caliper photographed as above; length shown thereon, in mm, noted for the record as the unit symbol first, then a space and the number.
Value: mm 85.91
